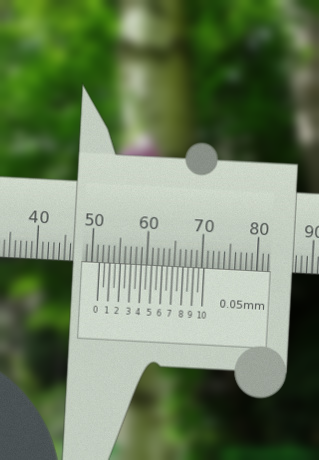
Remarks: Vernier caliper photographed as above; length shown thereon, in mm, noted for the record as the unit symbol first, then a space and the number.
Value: mm 51.4
